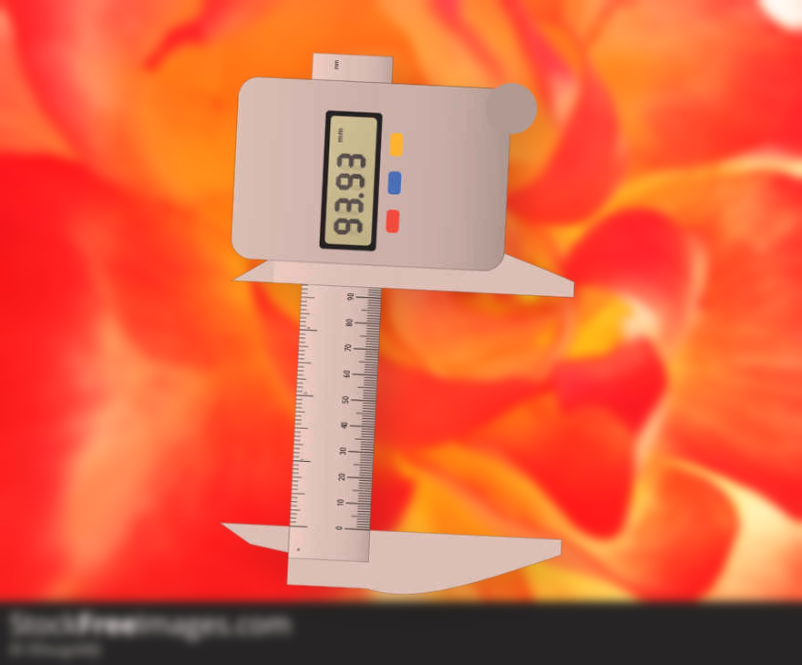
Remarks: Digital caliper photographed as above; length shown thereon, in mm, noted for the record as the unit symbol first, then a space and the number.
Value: mm 93.93
